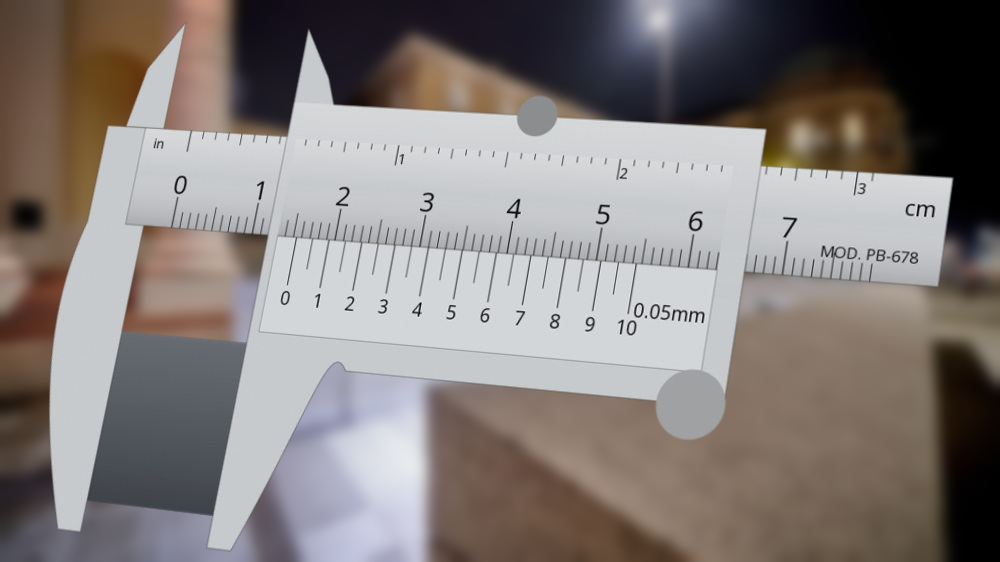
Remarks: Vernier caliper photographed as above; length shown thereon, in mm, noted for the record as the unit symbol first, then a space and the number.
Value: mm 15.4
